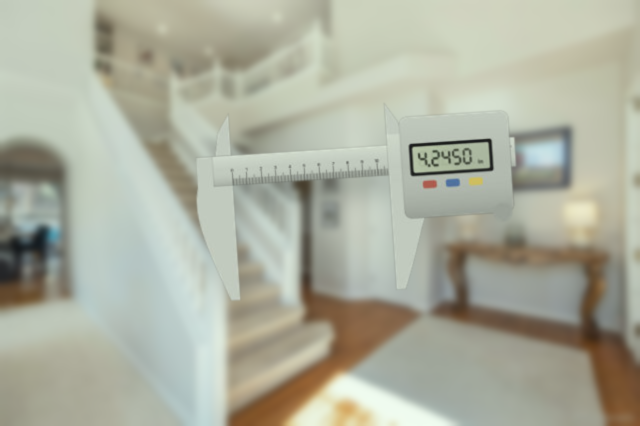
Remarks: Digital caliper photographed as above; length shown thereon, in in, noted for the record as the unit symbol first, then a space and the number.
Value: in 4.2450
